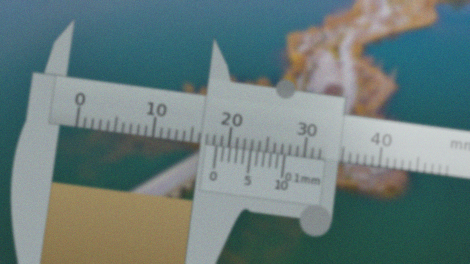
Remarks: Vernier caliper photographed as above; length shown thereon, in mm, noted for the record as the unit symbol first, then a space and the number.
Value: mm 18.4
